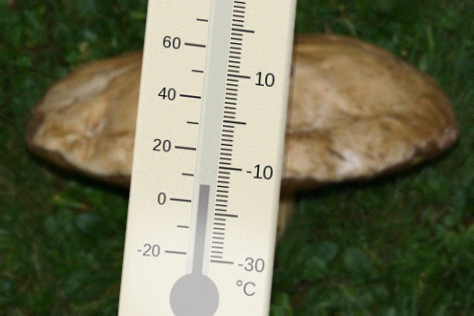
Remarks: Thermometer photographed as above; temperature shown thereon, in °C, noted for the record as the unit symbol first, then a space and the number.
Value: °C -14
